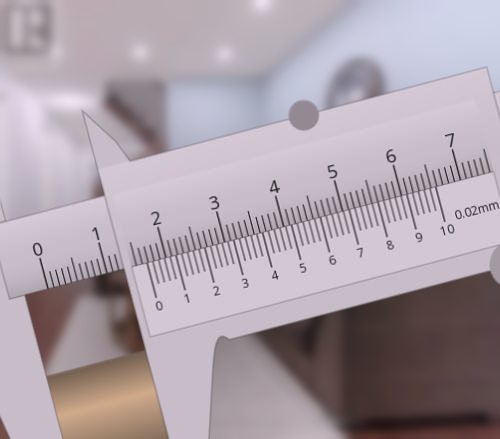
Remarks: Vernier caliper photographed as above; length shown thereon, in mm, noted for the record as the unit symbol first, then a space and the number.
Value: mm 16.8
